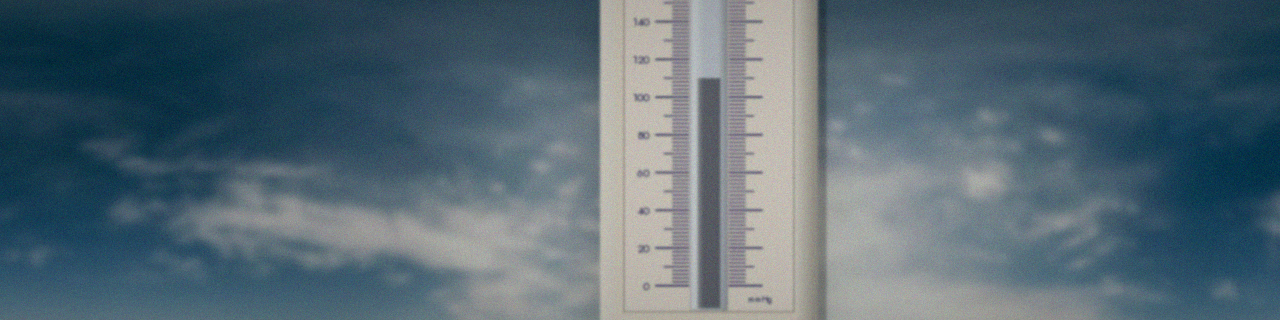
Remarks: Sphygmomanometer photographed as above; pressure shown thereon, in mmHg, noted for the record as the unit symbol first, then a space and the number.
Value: mmHg 110
